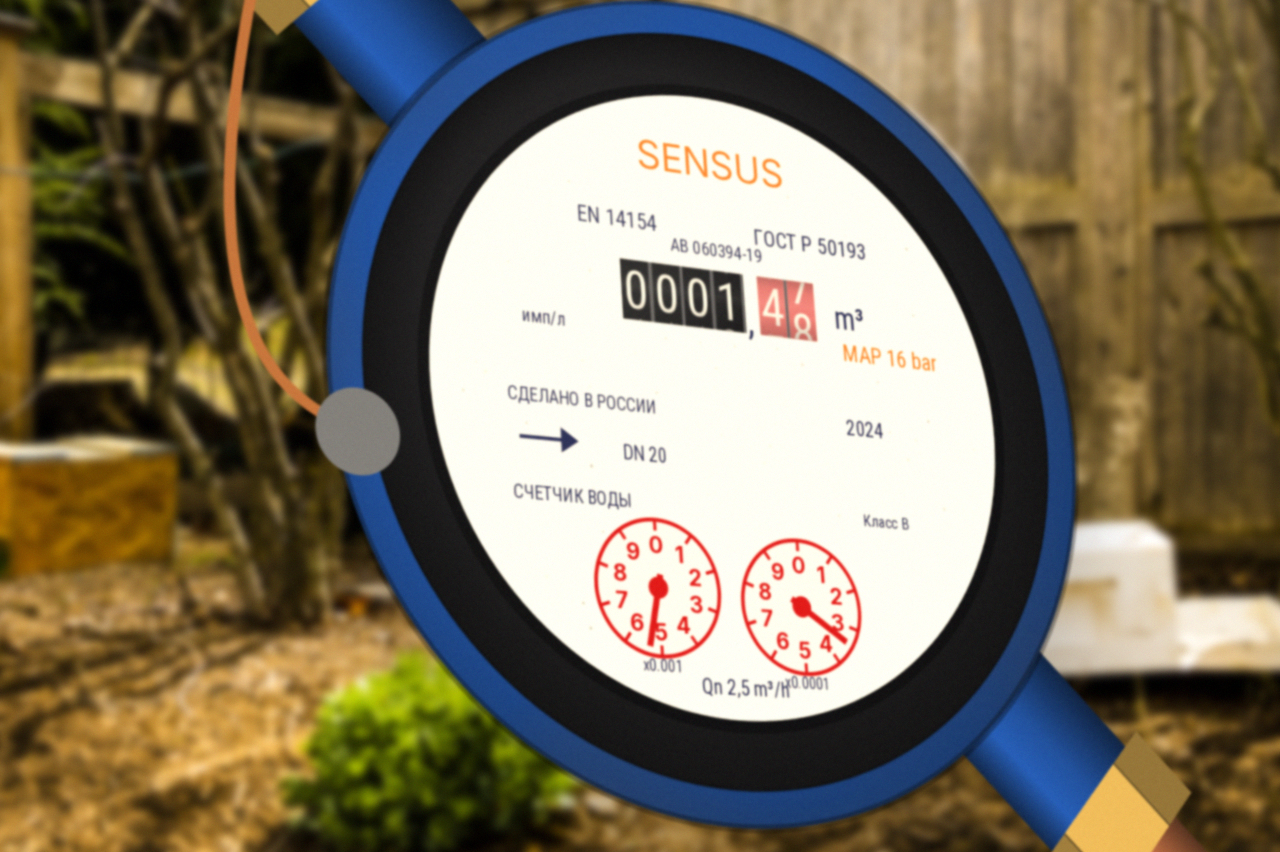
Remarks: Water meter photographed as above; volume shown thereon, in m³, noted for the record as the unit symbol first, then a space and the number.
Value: m³ 1.4753
